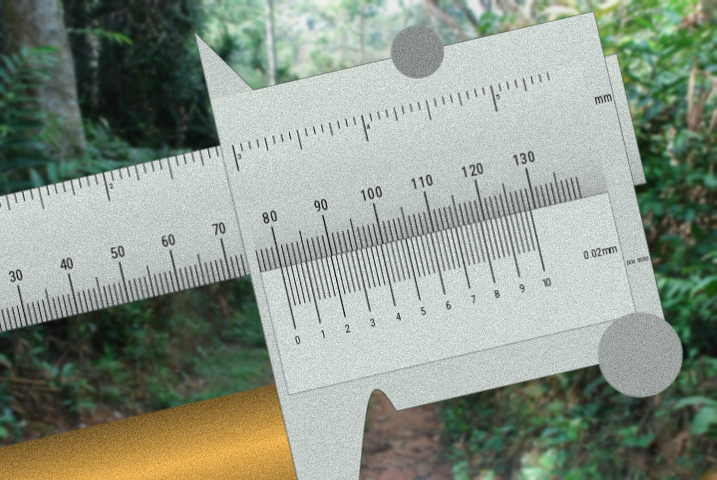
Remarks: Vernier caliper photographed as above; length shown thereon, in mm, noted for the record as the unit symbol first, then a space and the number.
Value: mm 80.0
